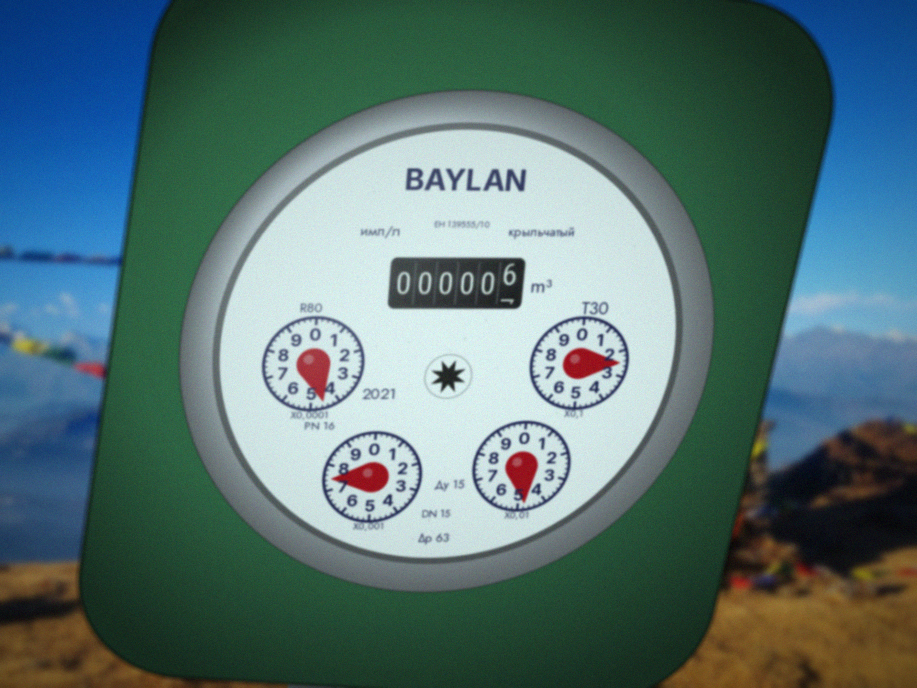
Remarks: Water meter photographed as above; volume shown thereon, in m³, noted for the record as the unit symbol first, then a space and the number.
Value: m³ 6.2474
